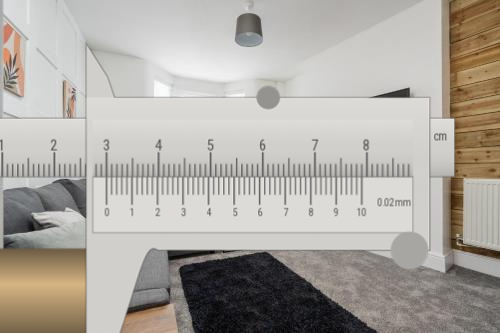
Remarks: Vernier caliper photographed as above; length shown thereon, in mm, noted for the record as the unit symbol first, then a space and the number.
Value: mm 30.0
